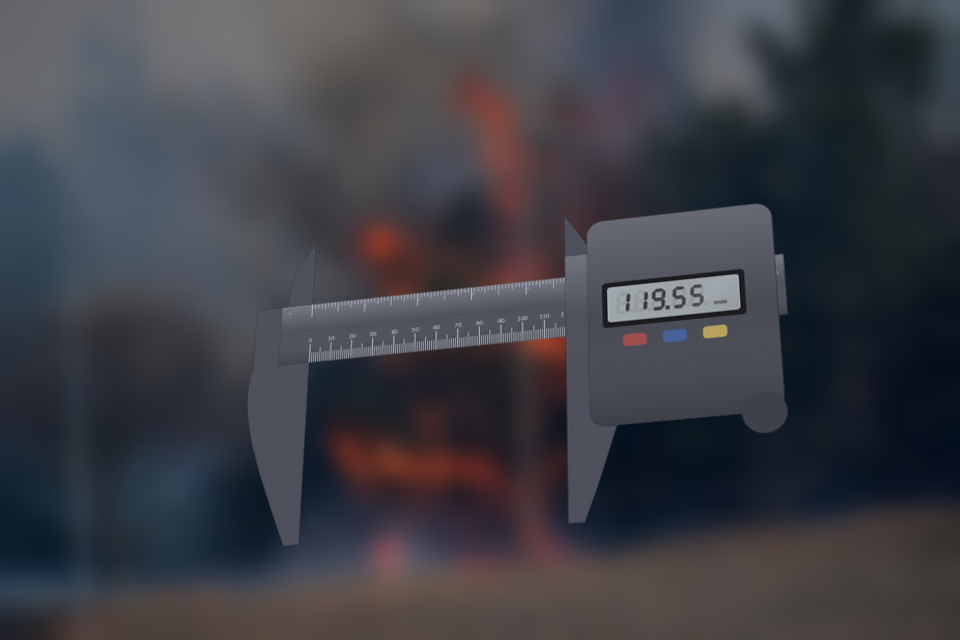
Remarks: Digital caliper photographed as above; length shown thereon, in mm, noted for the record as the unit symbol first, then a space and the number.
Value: mm 119.55
